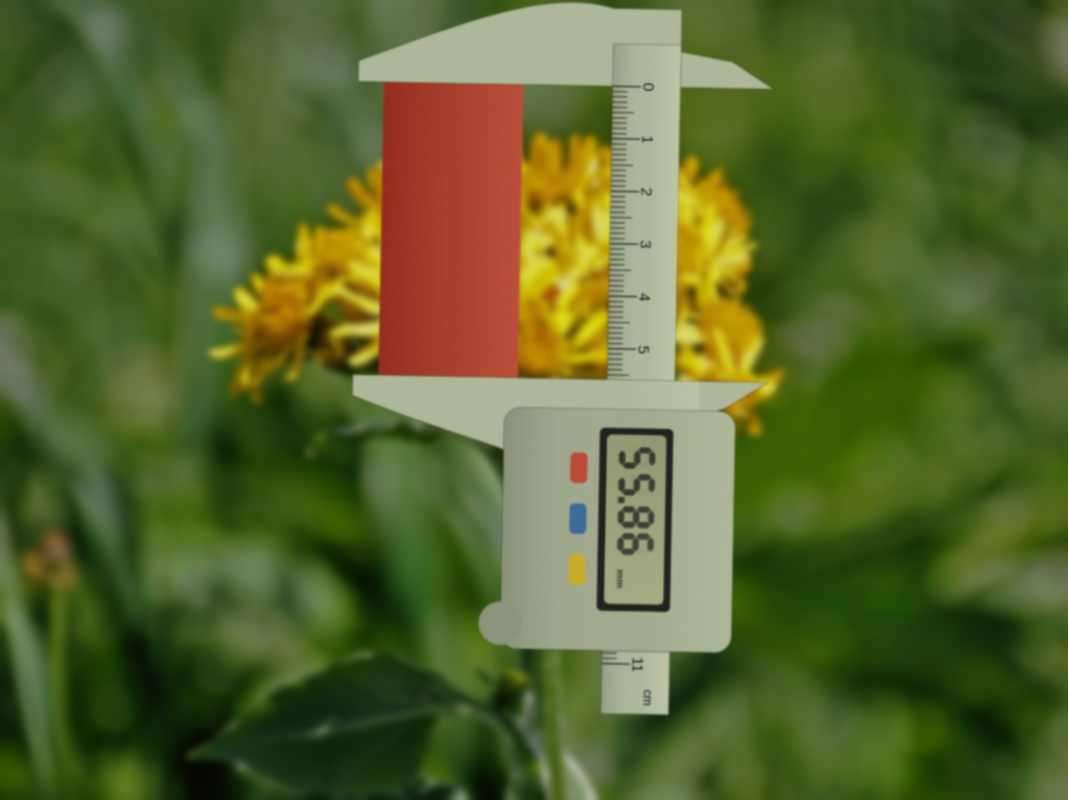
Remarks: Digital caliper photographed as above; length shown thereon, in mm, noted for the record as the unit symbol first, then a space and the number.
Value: mm 55.86
